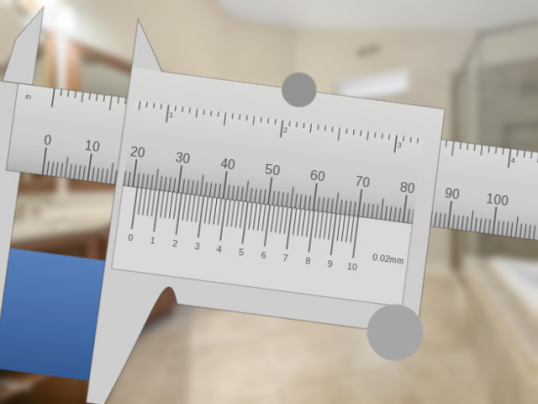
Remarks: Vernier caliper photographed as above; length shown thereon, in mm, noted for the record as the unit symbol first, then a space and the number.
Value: mm 21.0
